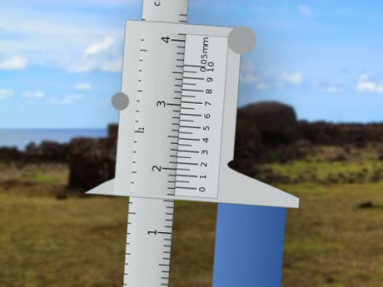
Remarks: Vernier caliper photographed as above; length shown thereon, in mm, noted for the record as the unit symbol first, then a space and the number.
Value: mm 17.2
